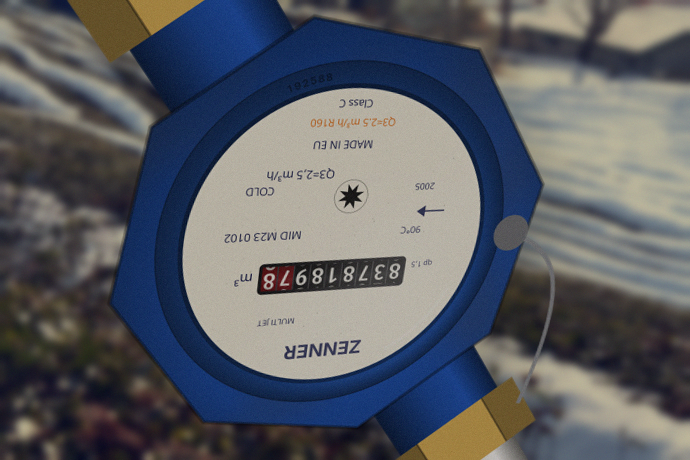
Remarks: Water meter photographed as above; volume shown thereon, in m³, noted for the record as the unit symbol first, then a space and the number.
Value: m³ 8378189.78
